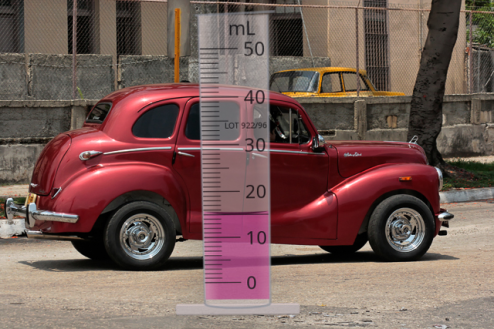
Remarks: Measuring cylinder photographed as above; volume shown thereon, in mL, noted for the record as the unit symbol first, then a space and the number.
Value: mL 15
